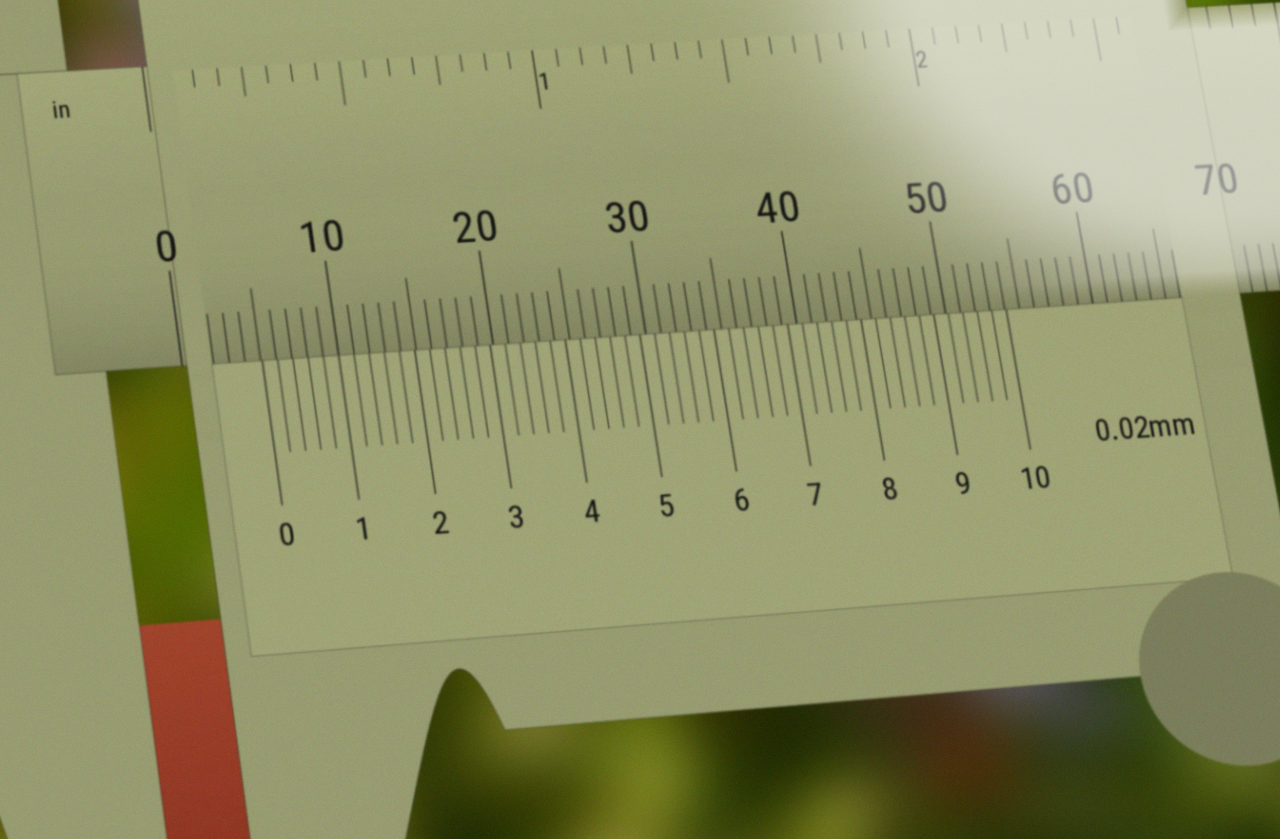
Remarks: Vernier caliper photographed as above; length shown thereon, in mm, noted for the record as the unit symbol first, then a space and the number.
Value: mm 5.1
